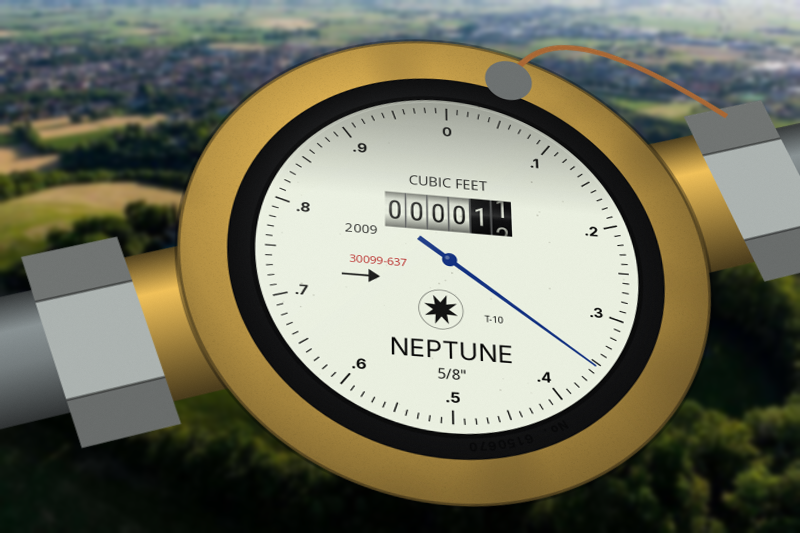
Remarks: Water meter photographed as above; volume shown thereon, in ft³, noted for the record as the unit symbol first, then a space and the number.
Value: ft³ 11.35
